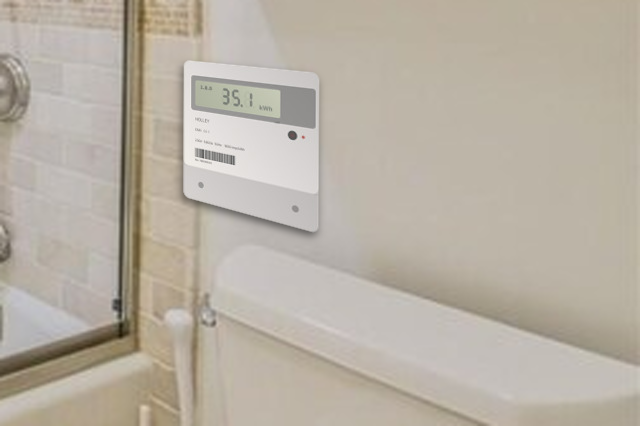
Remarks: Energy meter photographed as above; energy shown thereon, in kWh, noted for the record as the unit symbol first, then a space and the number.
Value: kWh 35.1
